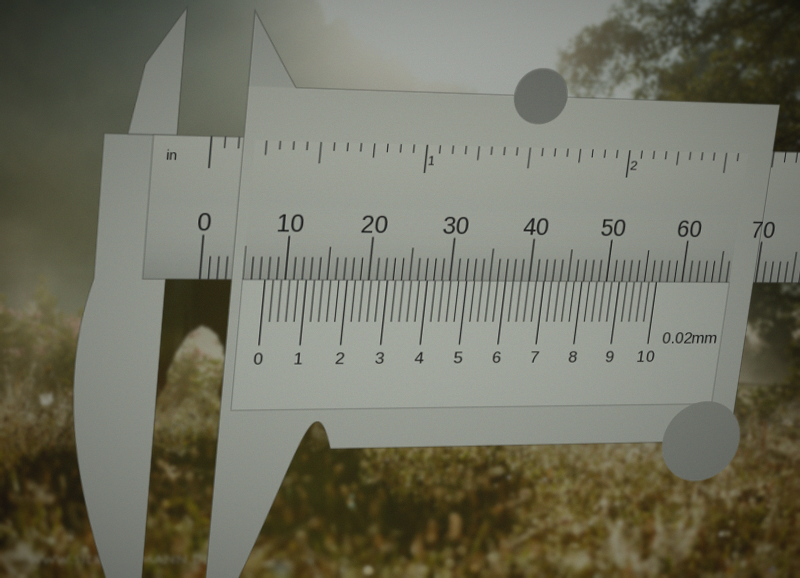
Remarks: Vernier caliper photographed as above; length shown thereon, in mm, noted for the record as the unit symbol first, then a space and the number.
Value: mm 7.6
